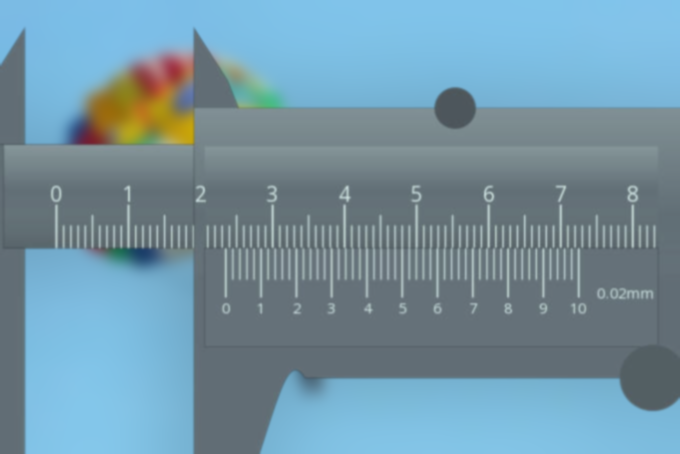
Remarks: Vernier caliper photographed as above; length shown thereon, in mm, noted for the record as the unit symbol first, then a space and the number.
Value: mm 23.5
